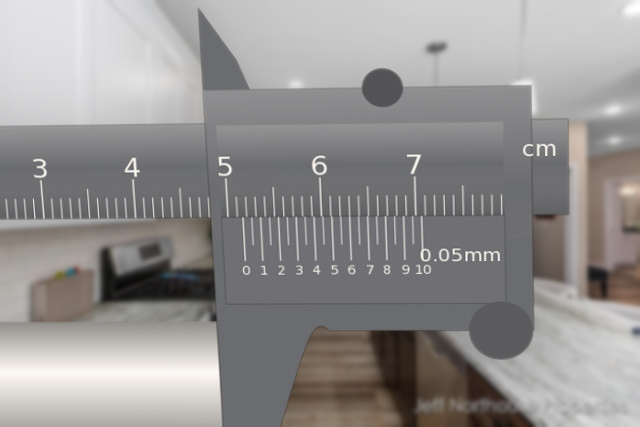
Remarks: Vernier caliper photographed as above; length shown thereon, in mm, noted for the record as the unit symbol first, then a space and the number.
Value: mm 51.6
